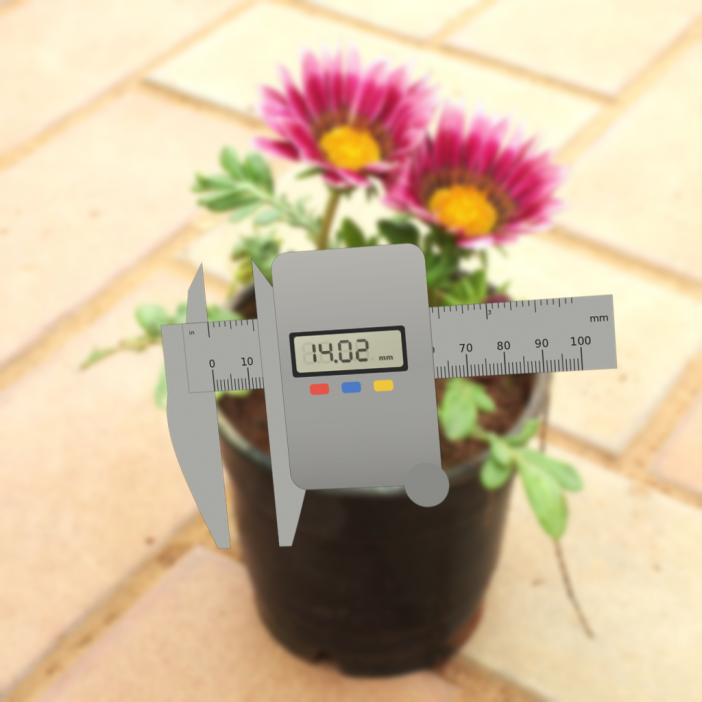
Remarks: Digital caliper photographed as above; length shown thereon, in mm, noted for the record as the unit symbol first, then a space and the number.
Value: mm 14.02
